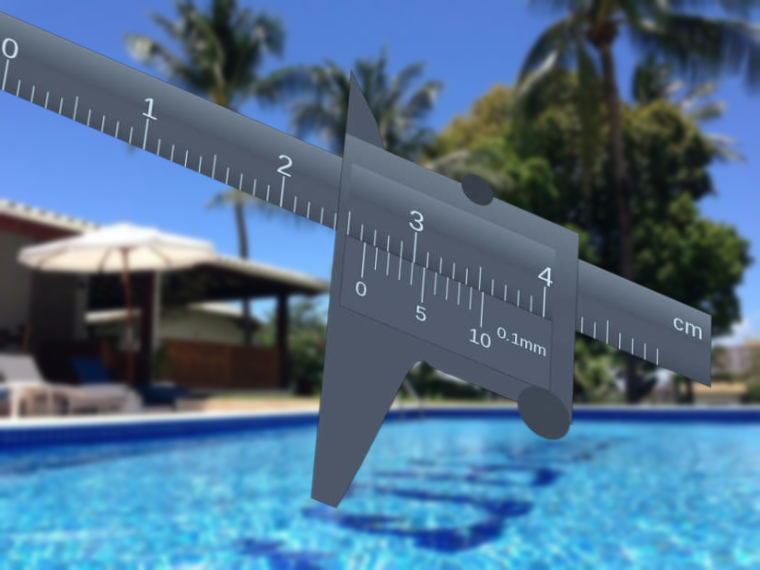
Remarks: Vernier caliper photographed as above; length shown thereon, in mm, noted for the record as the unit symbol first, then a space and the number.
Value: mm 26.3
